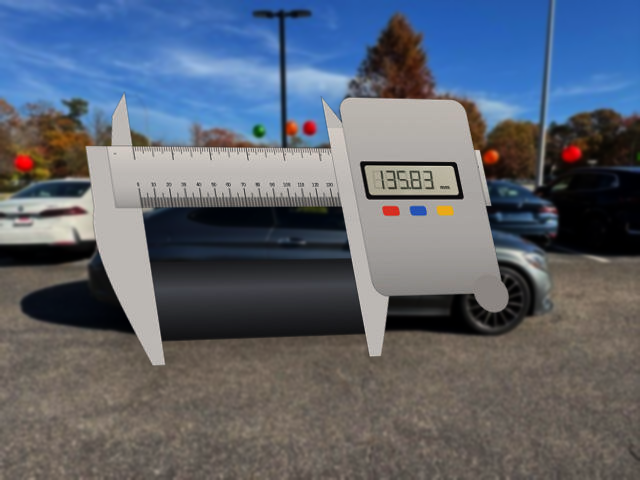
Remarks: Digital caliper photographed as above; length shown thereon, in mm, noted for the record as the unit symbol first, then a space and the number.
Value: mm 135.83
